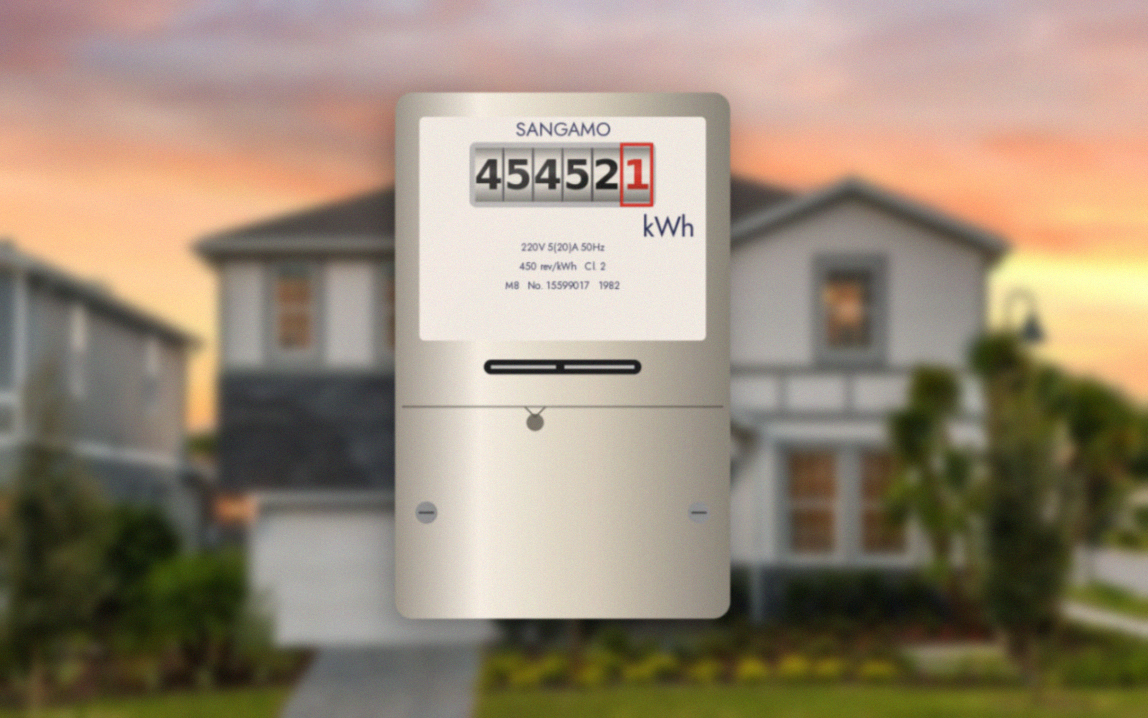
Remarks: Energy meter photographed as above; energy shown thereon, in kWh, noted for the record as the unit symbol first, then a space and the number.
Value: kWh 45452.1
